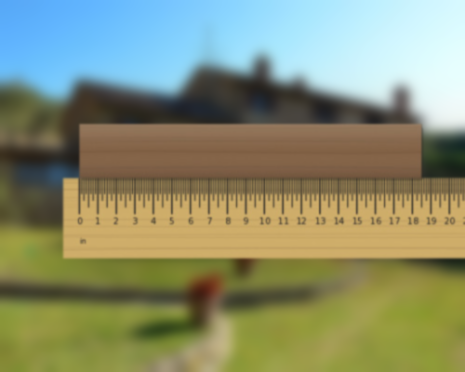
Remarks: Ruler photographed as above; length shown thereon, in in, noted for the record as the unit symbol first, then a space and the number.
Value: in 18.5
